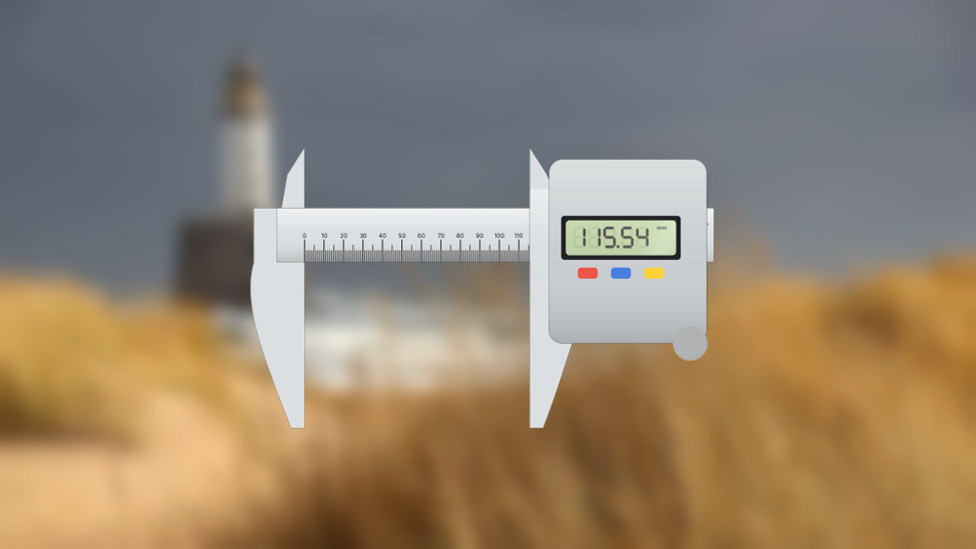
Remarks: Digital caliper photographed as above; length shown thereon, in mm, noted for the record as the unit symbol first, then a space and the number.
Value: mm 115.54
